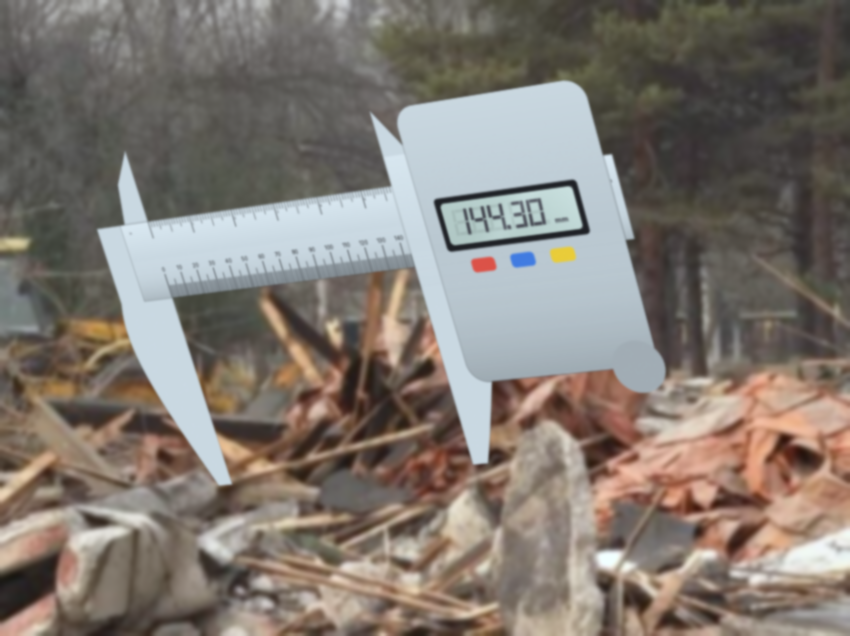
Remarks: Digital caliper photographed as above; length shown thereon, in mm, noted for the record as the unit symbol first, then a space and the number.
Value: mm 144.30
